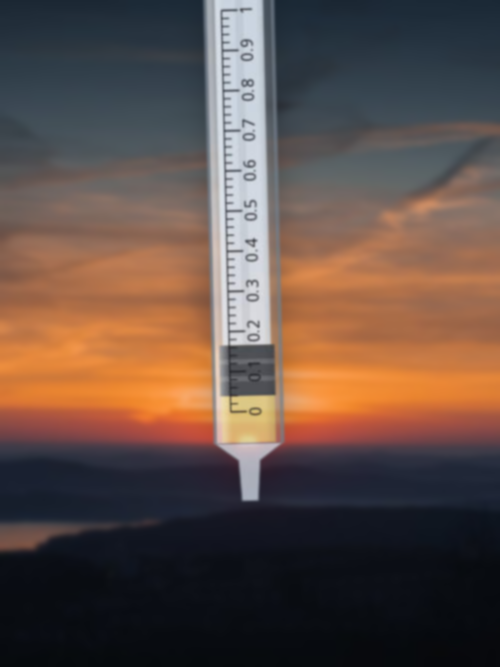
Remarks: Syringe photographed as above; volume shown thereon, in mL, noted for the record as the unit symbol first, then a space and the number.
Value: mL 0.04
